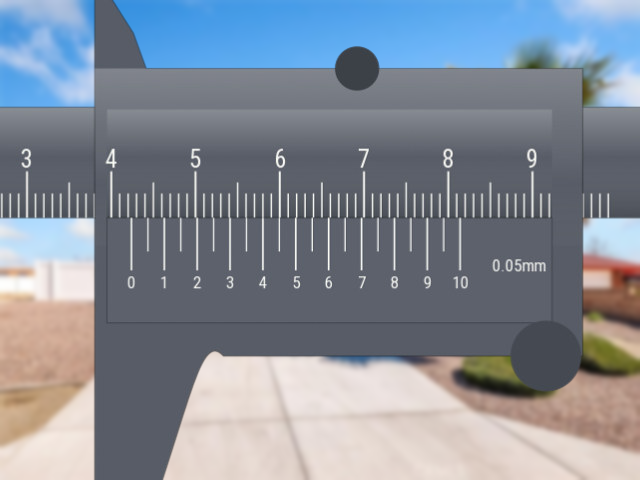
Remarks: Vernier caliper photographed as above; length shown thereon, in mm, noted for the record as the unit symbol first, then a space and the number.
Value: mm 42.4
